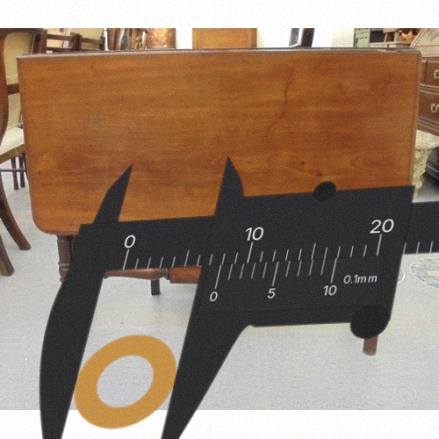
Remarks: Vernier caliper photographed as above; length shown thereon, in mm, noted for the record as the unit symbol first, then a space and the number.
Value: mm 7.9
